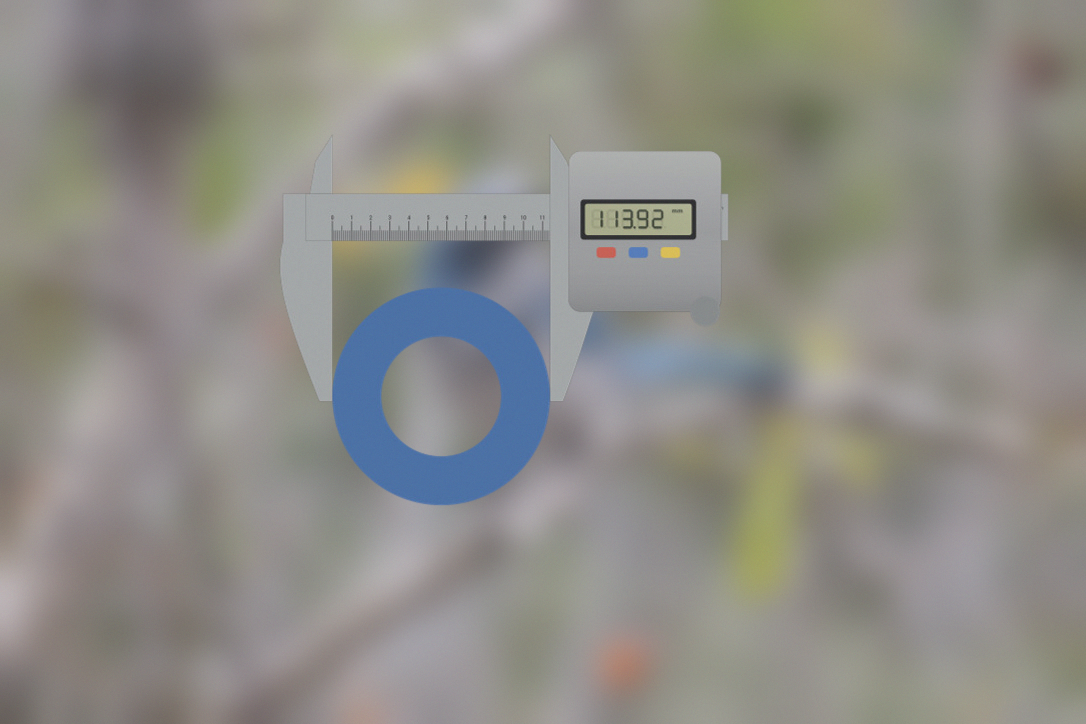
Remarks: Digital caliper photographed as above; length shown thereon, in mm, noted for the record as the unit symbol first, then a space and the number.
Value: mm 113.92
